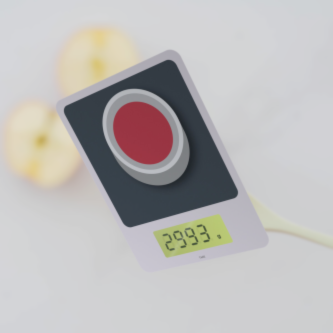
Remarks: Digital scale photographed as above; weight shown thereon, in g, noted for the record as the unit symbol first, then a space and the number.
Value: g 2993
